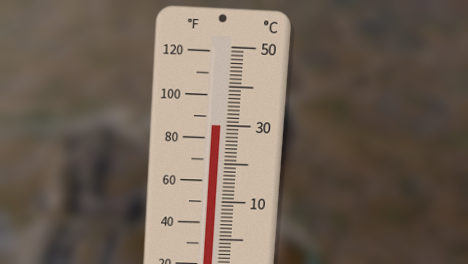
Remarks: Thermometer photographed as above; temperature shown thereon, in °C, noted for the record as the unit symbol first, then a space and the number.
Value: °C 30
